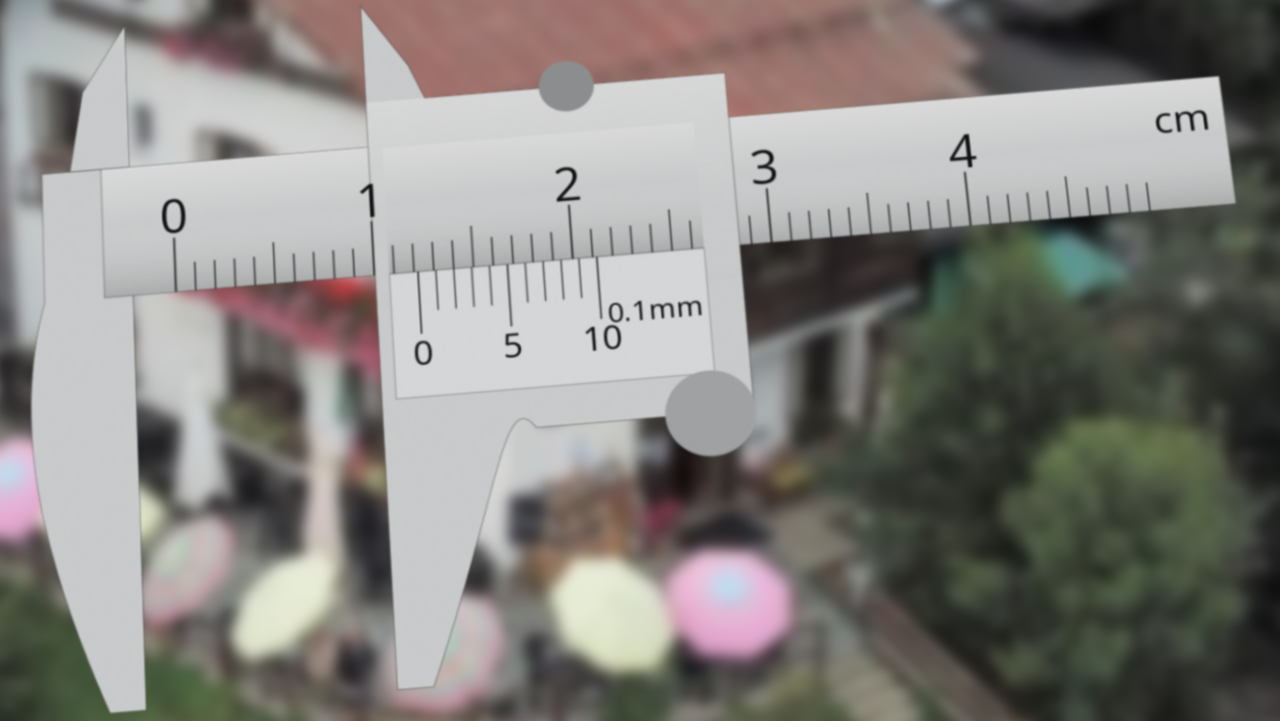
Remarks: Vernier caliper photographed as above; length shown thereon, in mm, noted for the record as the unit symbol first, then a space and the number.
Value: mm 12.2
